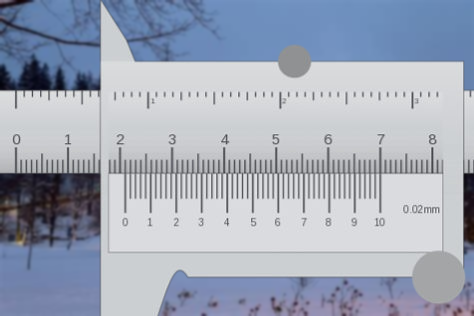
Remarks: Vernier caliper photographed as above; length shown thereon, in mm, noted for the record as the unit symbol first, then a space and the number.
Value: mm 21.0
